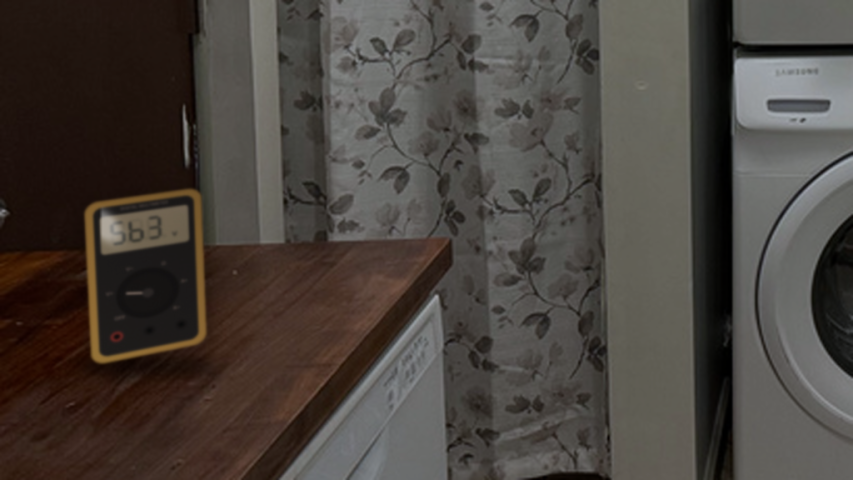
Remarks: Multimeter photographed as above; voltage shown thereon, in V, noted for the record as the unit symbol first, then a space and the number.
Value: V 563
